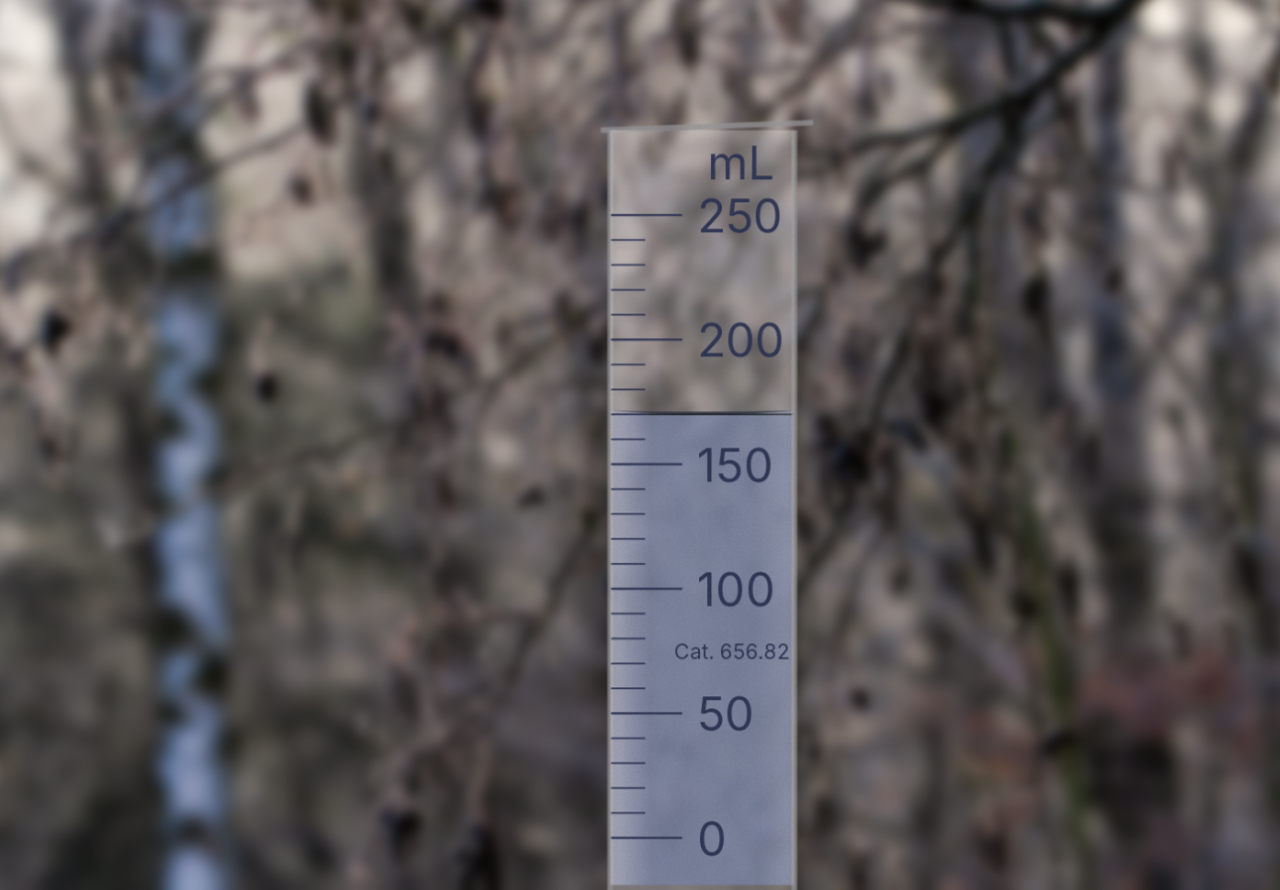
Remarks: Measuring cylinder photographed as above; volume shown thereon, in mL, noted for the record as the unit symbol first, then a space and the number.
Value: mL 170
